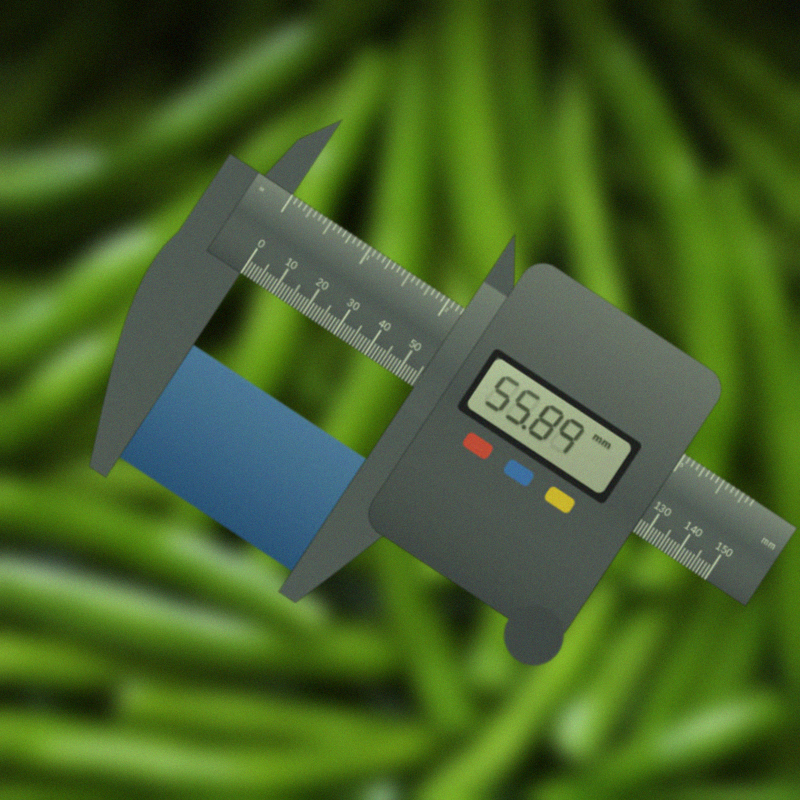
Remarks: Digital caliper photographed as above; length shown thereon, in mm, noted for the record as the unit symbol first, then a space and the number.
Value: mm 55.89
